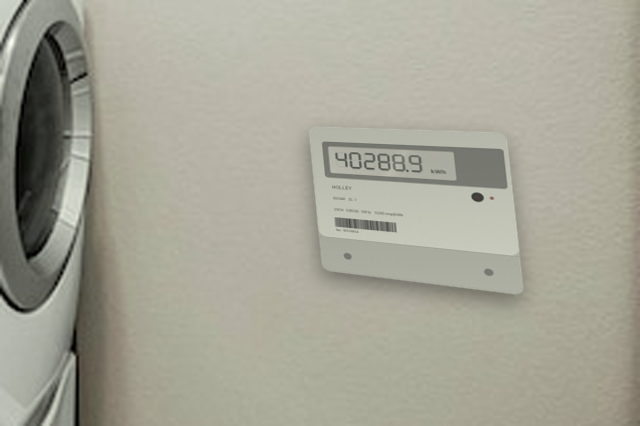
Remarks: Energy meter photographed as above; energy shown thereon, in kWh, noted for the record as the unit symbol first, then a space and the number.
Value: kWh 40288.9
